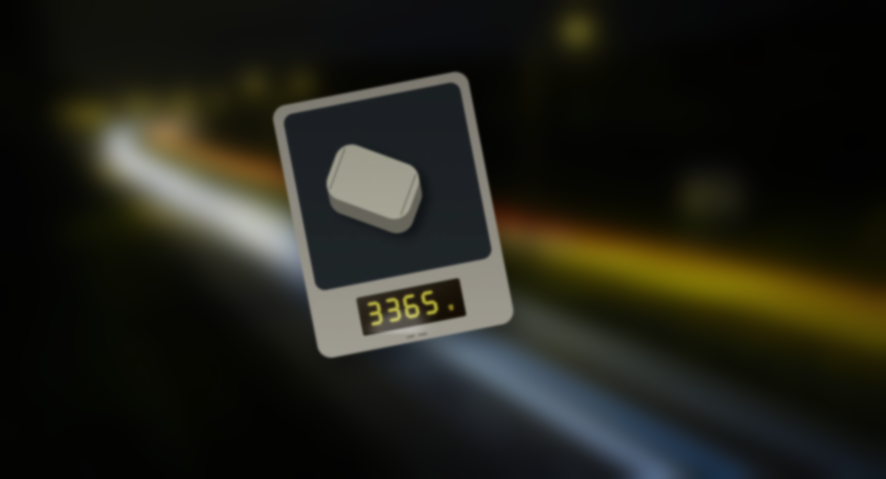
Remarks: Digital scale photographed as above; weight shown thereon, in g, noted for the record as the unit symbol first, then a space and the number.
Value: g 3365
